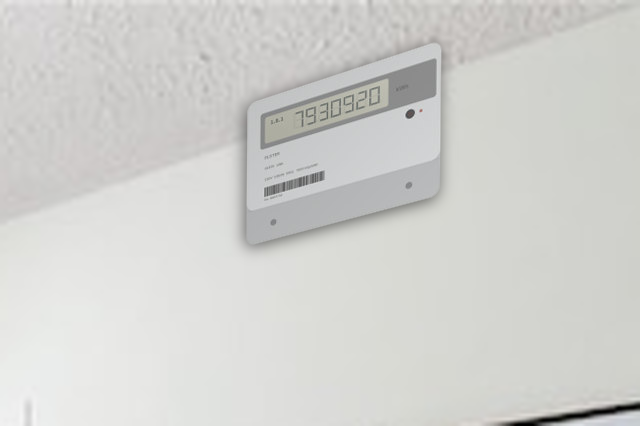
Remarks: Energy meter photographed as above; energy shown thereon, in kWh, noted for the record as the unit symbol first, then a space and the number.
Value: kWh 7930920
